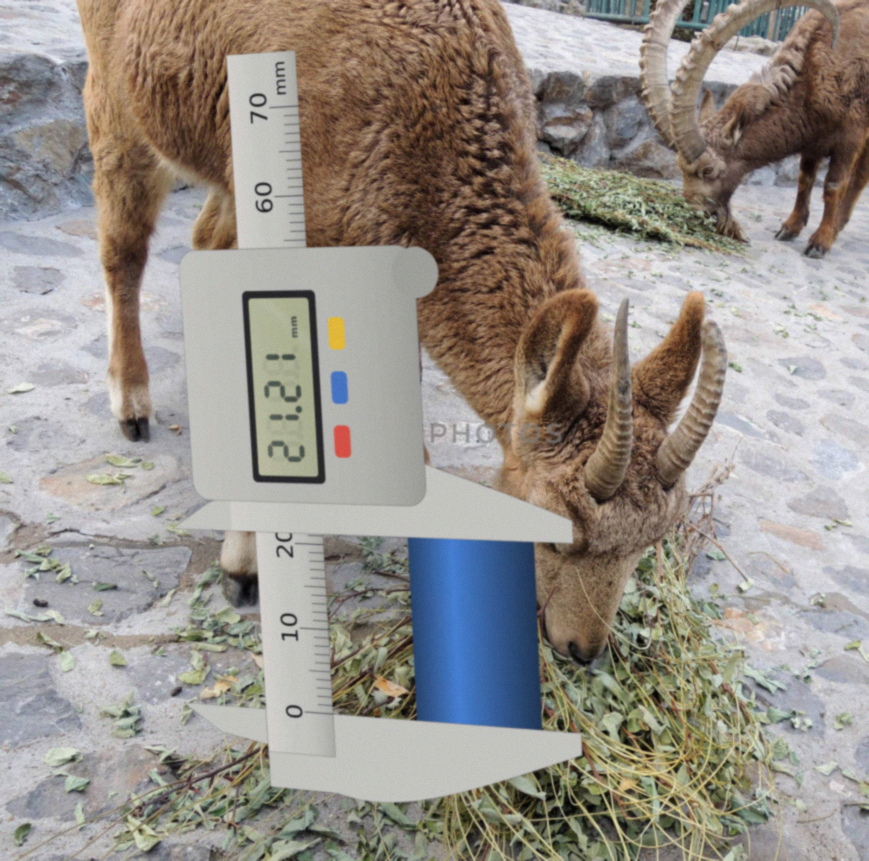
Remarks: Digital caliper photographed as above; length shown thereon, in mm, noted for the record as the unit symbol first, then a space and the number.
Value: mm 21.21
